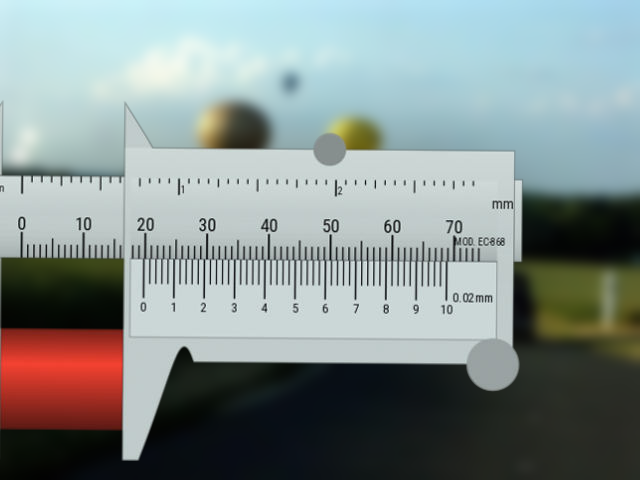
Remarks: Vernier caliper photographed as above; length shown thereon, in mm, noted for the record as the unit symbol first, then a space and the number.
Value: mm 19.8
